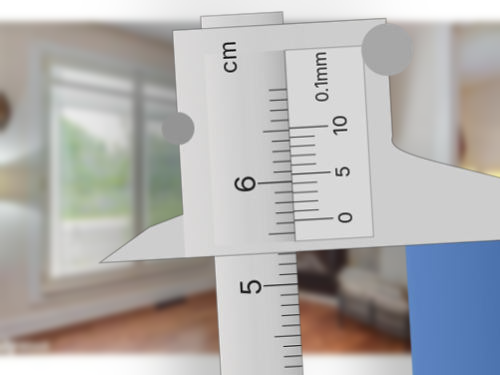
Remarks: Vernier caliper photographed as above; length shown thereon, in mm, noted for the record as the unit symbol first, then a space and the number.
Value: mm 56.2
